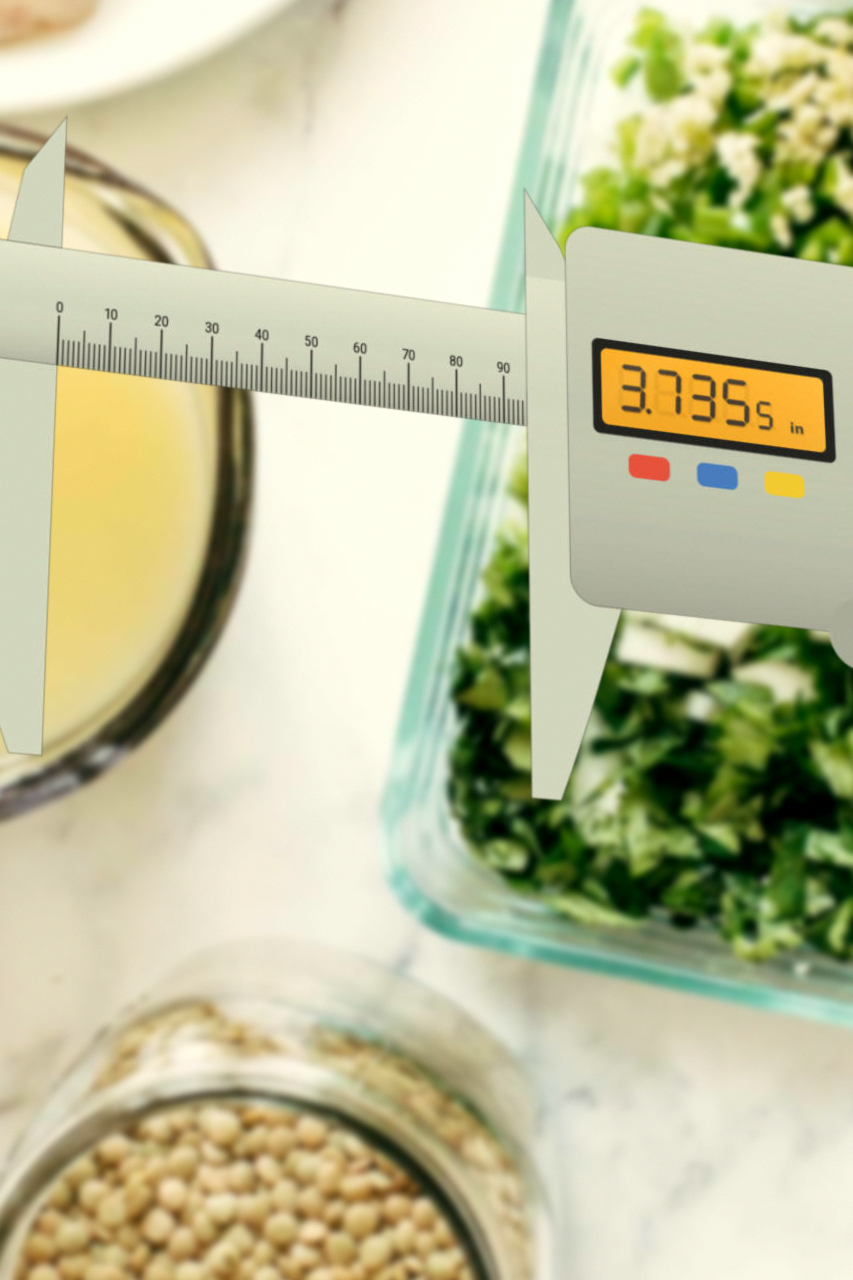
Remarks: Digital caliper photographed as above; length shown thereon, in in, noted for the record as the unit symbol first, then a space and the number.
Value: in 3.7355
